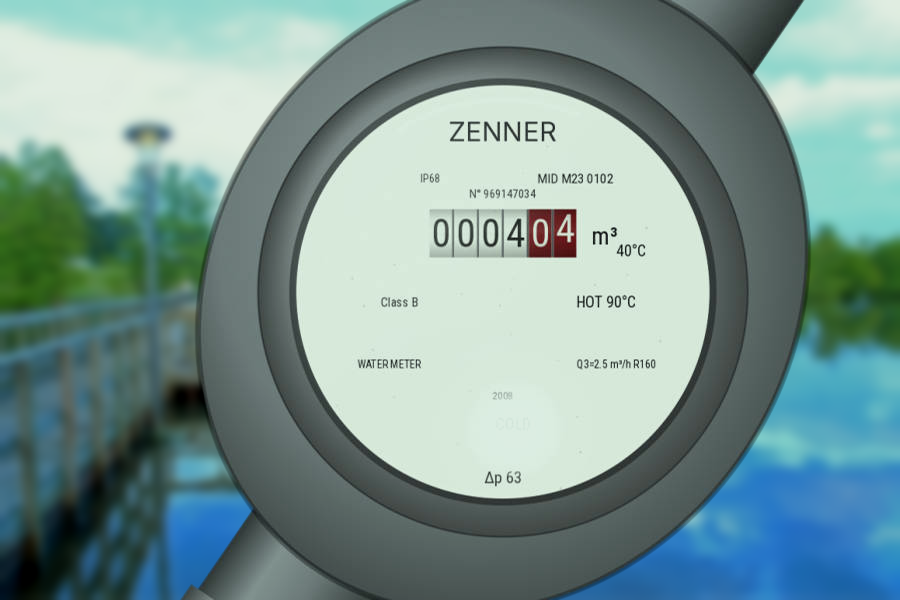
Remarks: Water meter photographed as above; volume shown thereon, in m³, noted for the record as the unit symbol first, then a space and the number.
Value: m³ 4.04
